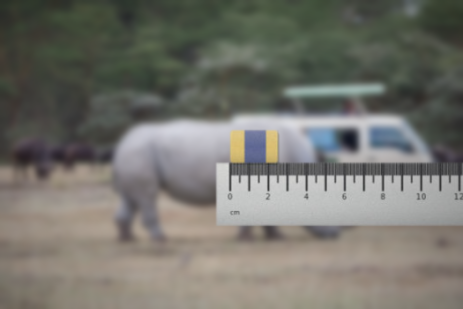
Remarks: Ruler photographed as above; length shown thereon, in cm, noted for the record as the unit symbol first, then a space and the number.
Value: cm 2.5
